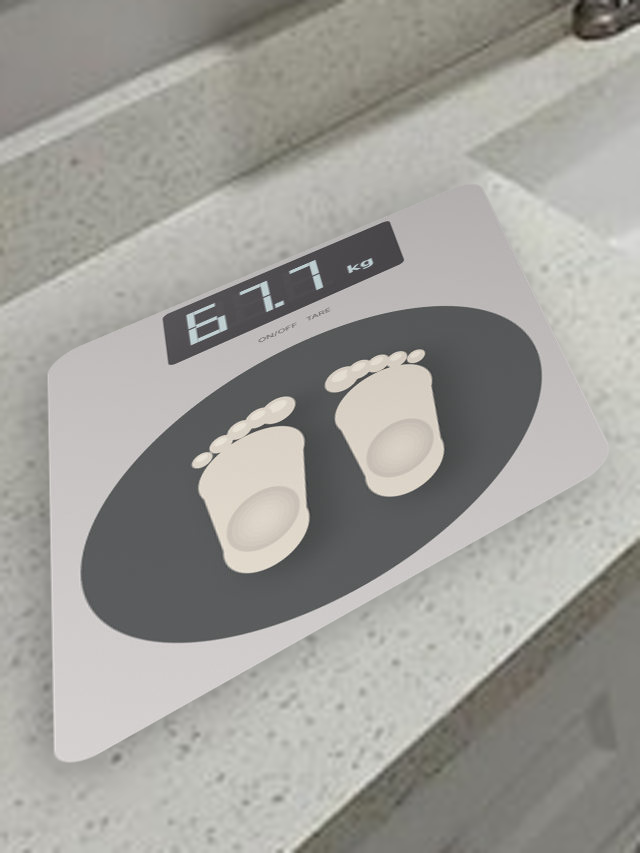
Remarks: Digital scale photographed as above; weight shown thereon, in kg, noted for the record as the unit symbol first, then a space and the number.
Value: kg 67.7
